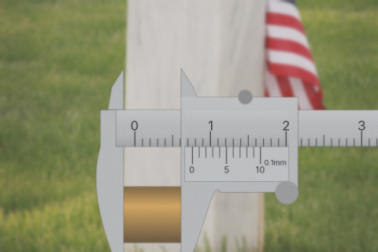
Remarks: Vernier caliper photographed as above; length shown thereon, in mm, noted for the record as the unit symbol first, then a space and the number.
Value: mm 7.6
